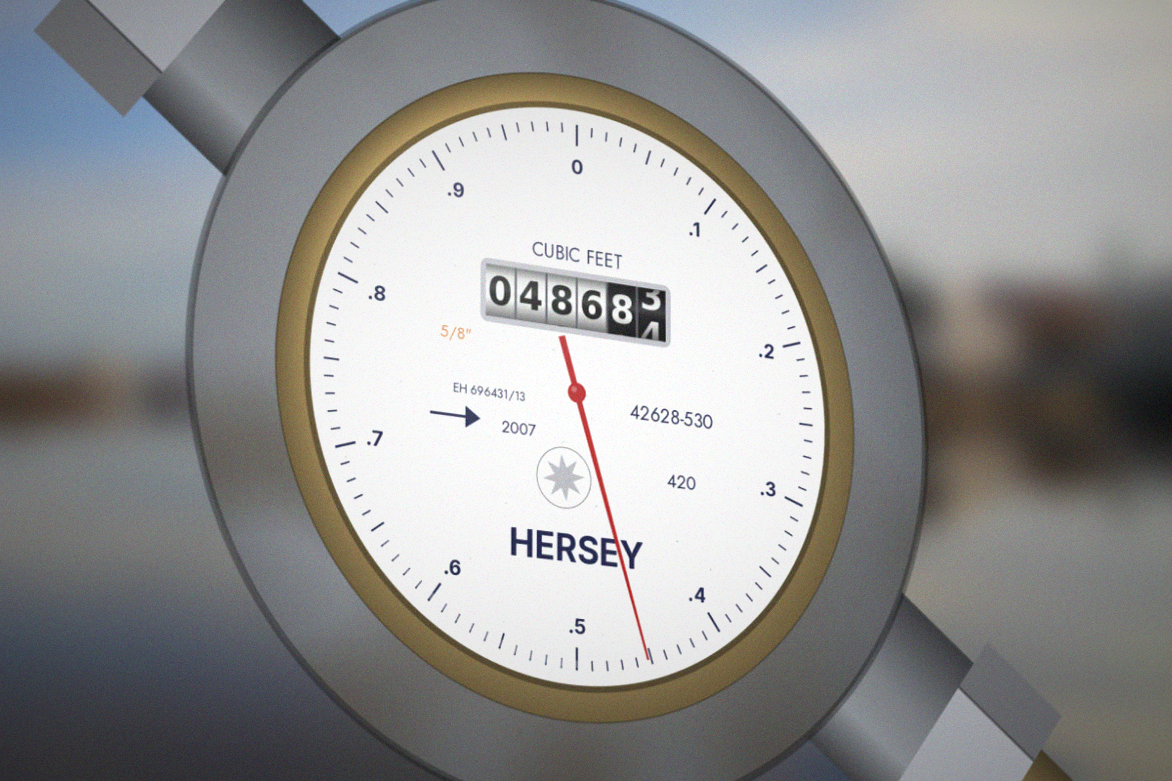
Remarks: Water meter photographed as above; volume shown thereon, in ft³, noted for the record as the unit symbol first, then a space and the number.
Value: ft³ 48683.45
